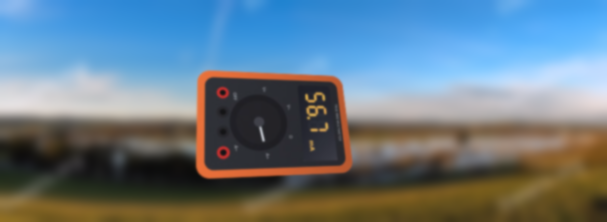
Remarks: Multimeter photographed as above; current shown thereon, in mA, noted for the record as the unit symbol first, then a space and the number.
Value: mA 56.7
